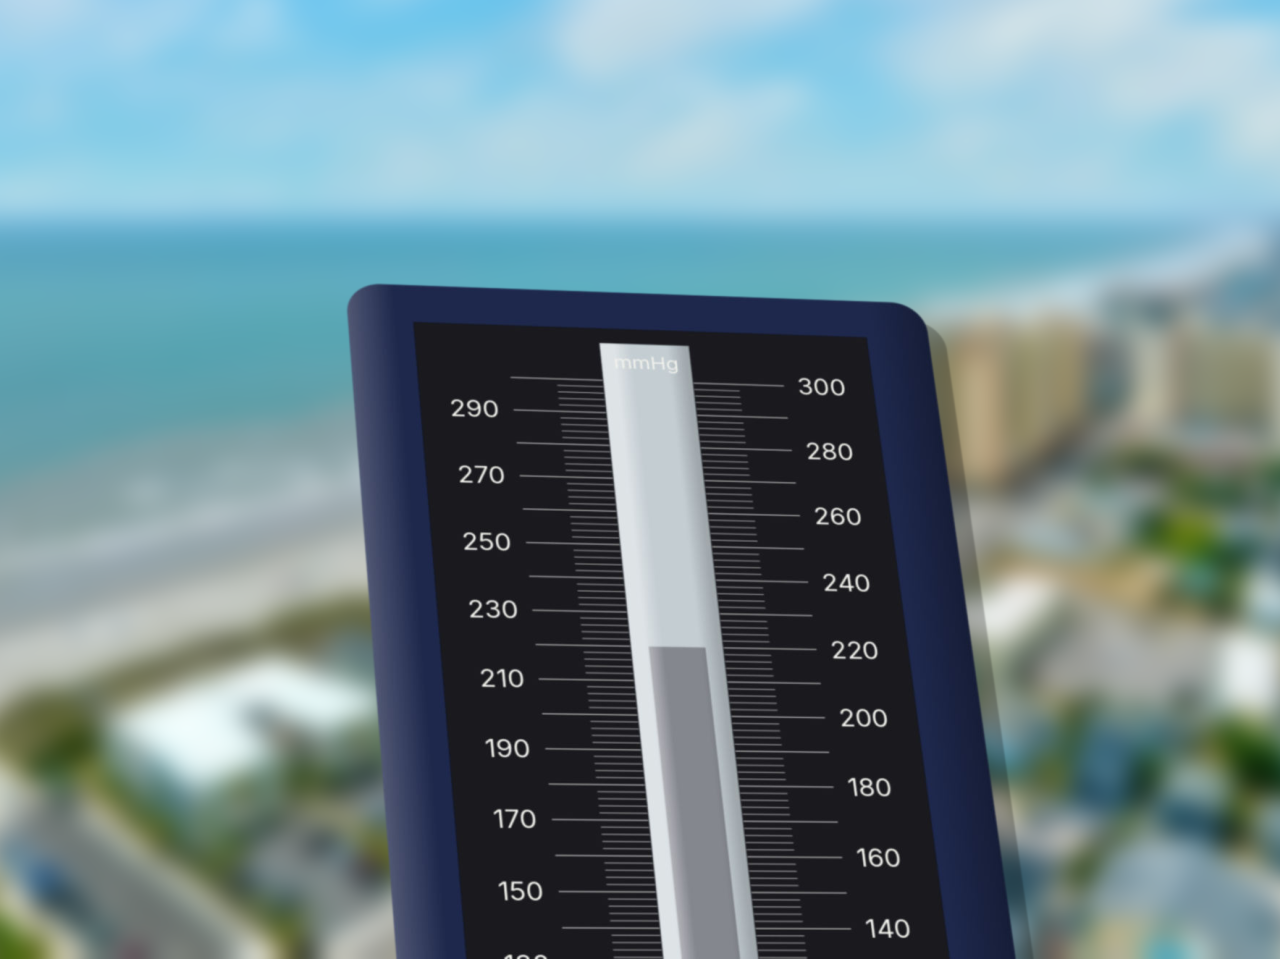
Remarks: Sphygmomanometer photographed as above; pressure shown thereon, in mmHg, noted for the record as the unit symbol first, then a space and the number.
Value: mmHg 220
